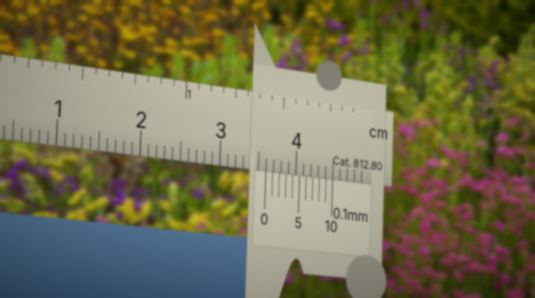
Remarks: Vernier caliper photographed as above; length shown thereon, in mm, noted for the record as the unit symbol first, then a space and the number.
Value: mm 36.0
